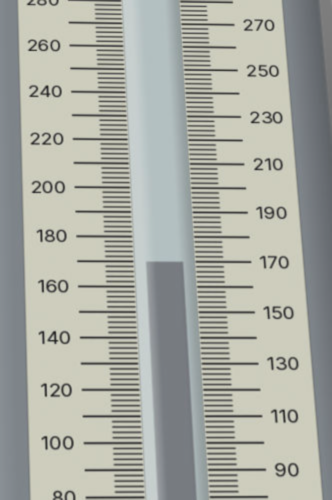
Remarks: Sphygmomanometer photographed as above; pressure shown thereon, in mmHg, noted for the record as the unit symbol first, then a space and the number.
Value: mmHg 170
